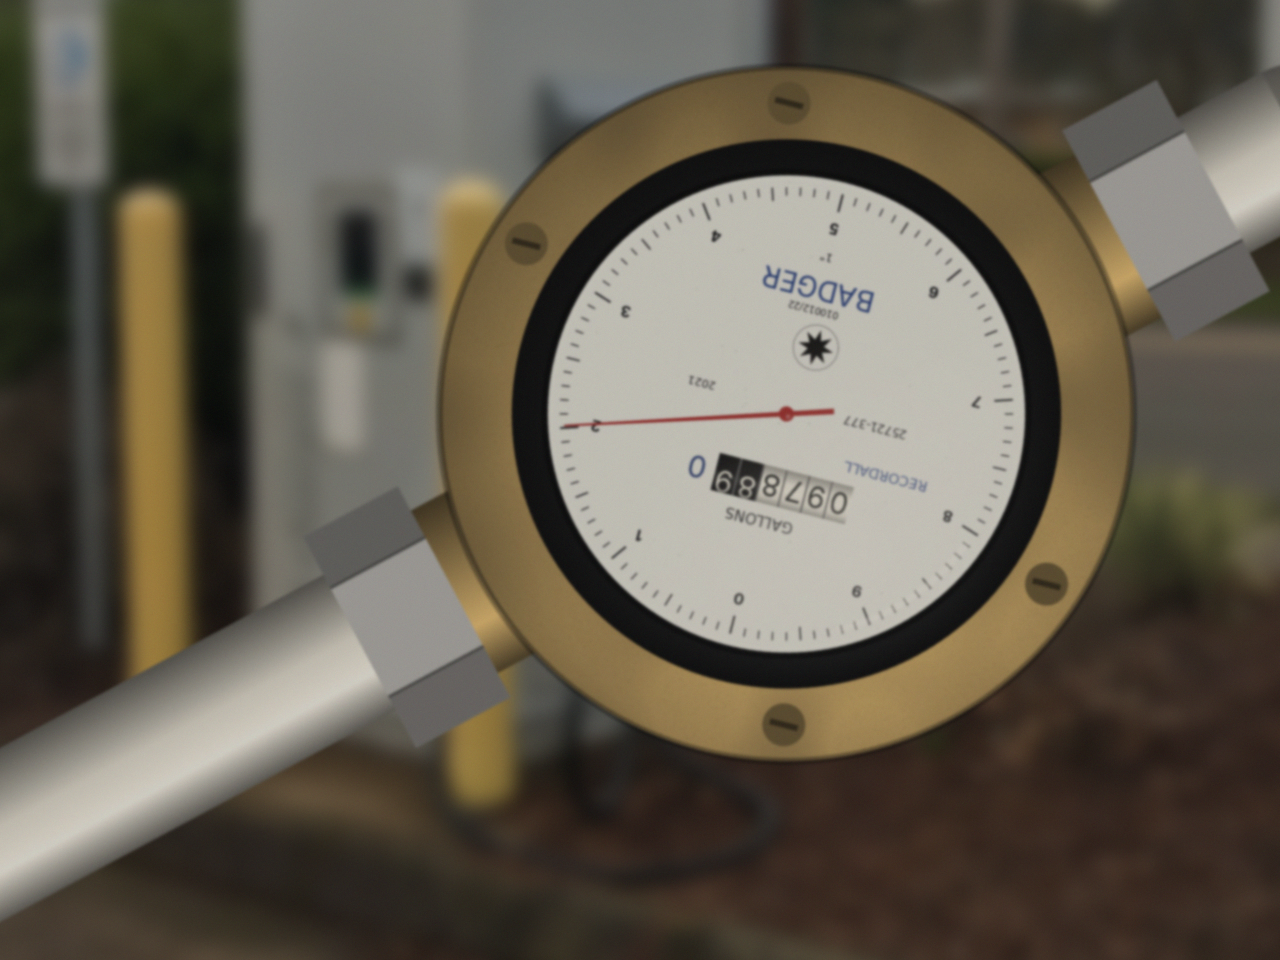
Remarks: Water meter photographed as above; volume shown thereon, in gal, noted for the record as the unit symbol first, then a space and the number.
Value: gal 978892.0
